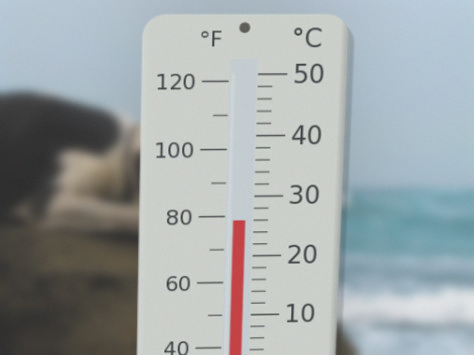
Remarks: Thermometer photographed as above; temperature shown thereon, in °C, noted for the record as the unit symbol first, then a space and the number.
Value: °C 26
